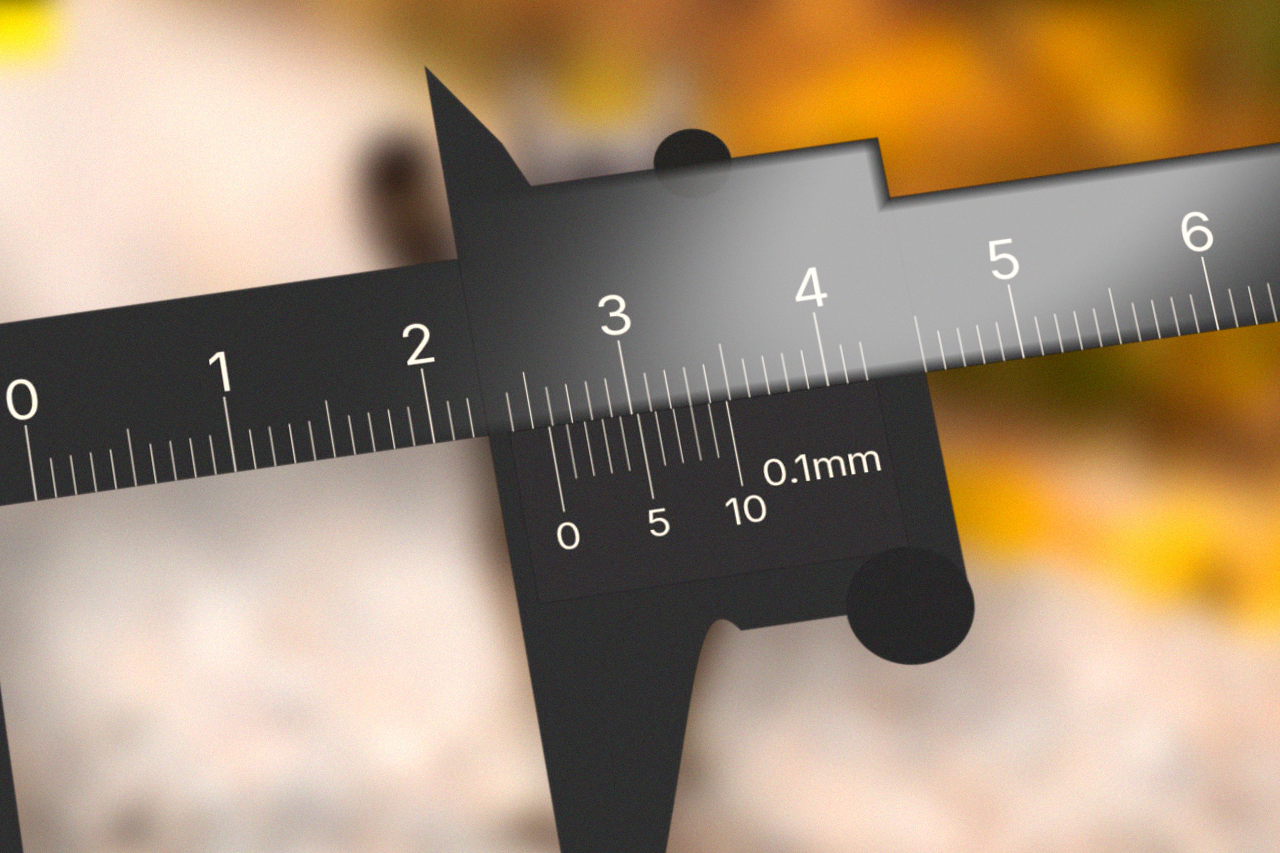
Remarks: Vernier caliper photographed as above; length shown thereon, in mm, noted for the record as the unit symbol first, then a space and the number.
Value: mm 25.8
